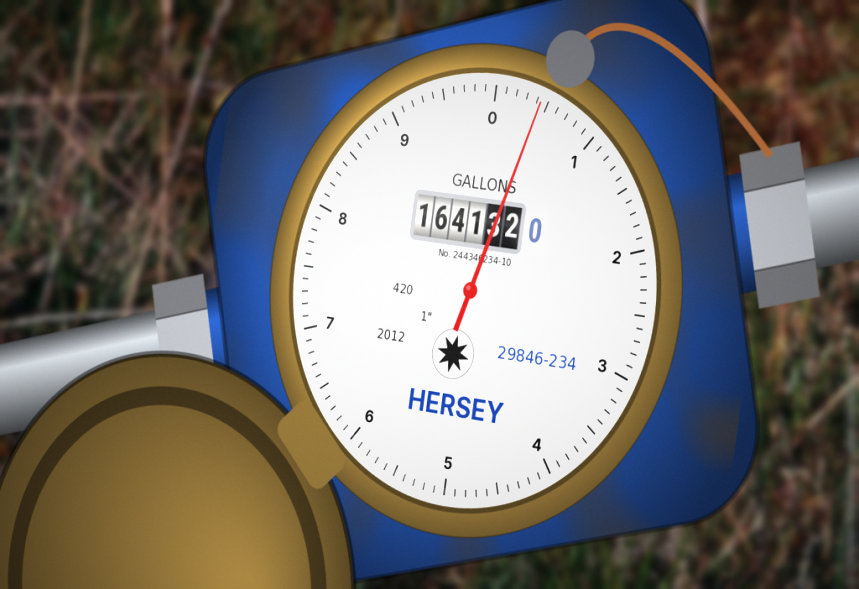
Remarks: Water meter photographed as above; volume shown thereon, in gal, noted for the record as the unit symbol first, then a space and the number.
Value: gal 1641320.4
